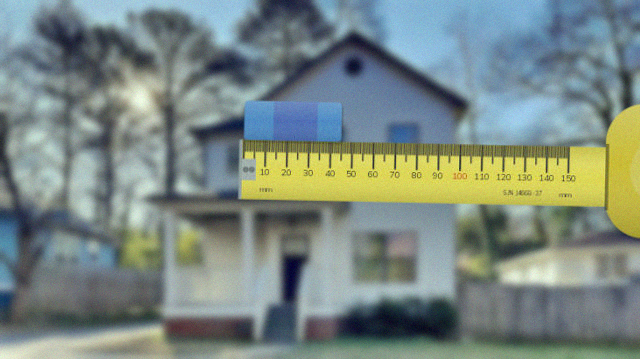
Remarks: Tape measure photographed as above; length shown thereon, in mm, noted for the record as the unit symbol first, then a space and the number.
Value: mm 45
